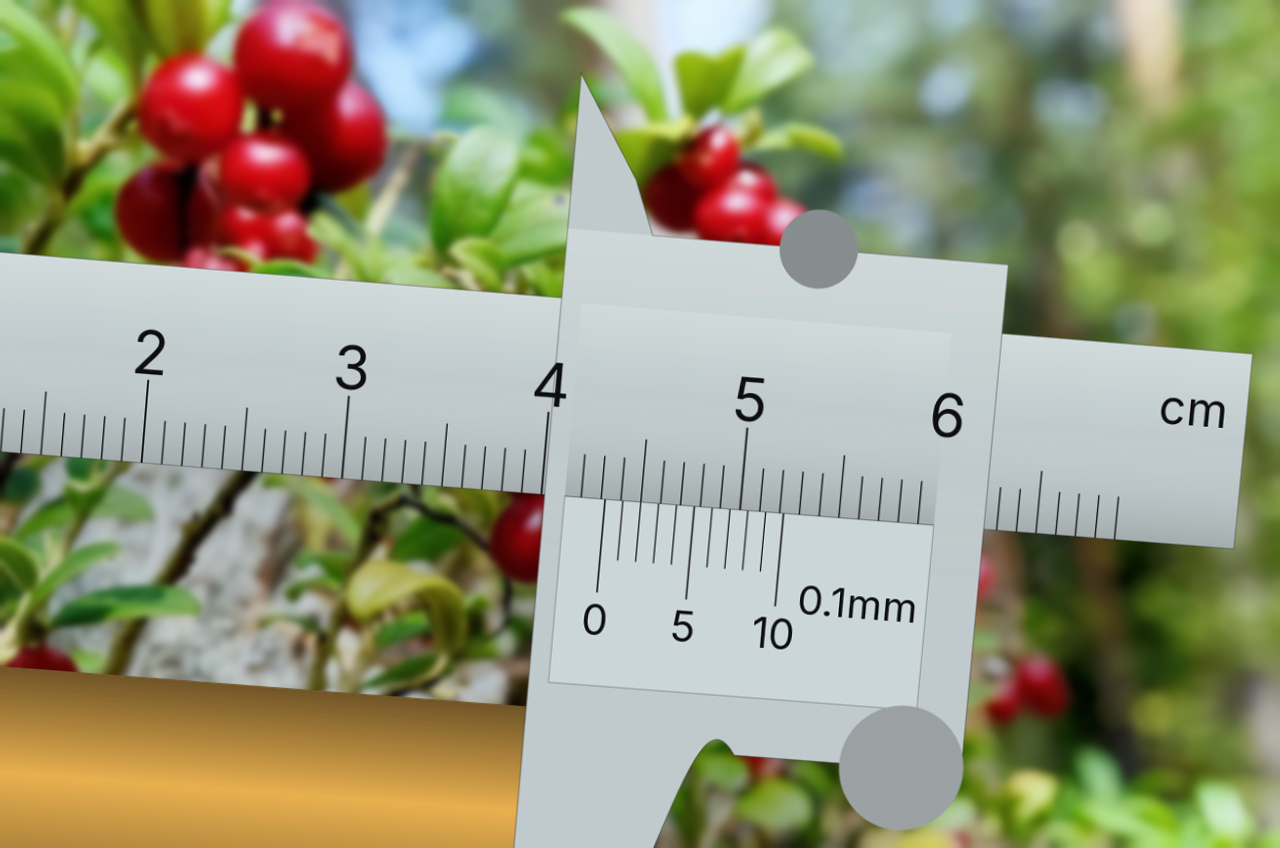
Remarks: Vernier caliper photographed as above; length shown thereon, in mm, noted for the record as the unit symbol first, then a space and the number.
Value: mm 43.2
